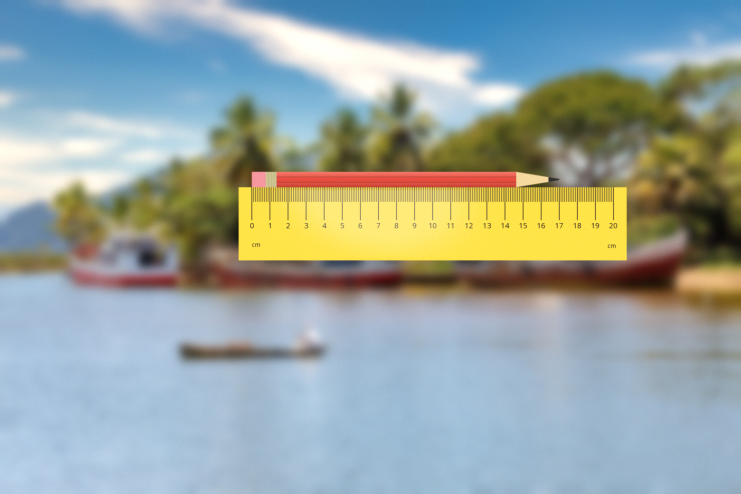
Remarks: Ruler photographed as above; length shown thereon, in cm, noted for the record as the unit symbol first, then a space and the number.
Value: cm 17
